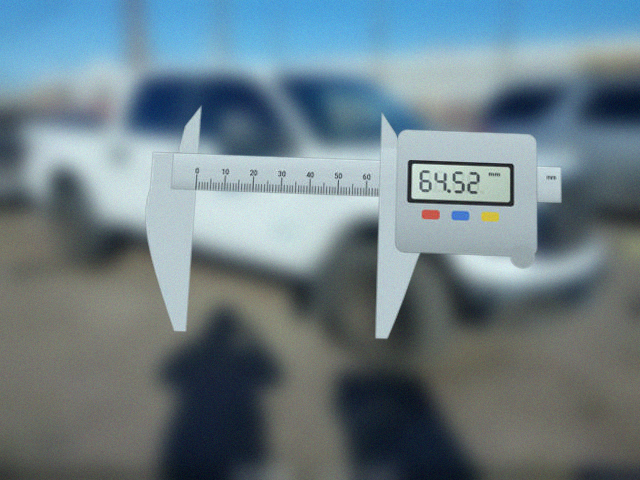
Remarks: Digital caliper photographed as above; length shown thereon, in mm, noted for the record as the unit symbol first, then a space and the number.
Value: mm 64.52
